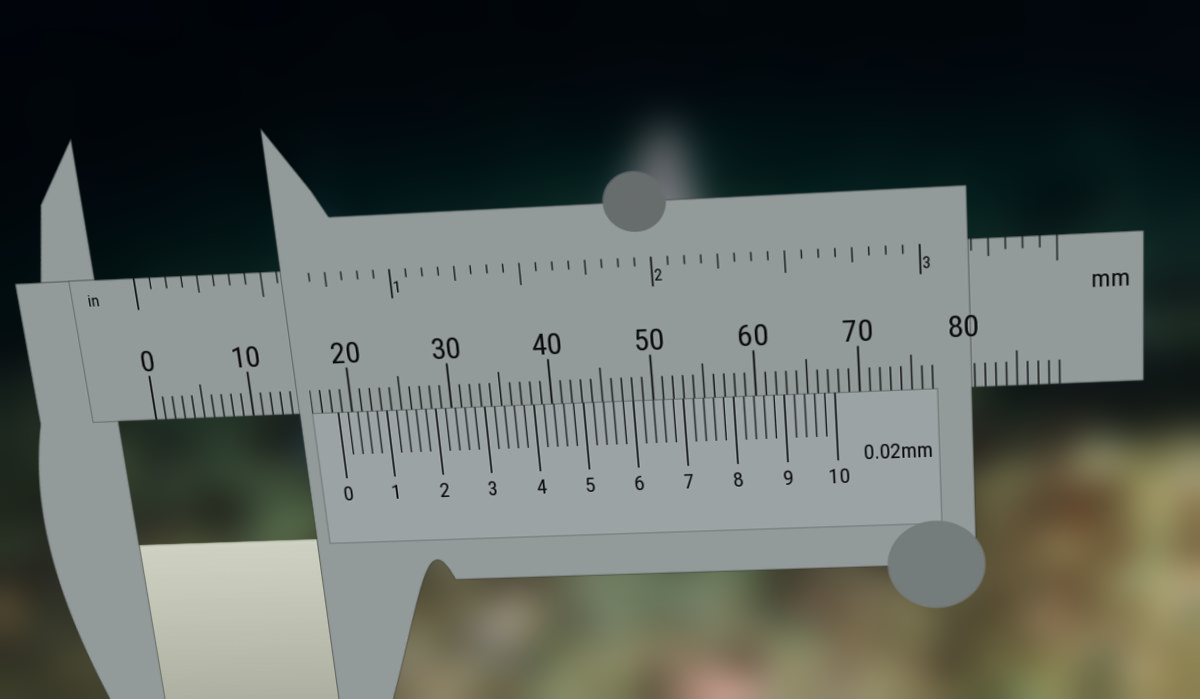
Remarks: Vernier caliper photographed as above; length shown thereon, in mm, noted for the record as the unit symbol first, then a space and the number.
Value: mm 18.6
